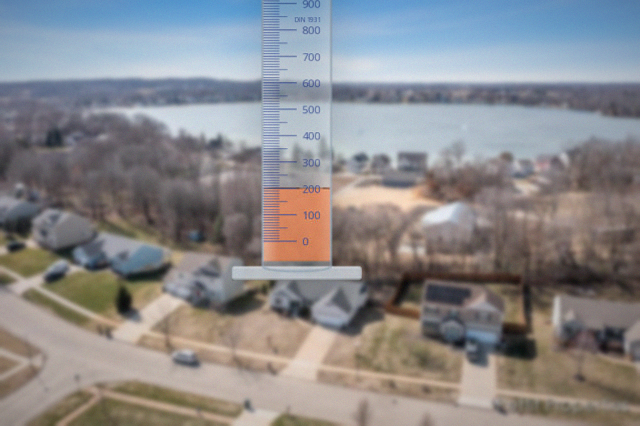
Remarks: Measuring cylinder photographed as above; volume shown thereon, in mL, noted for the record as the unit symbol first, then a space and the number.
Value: mL 200
